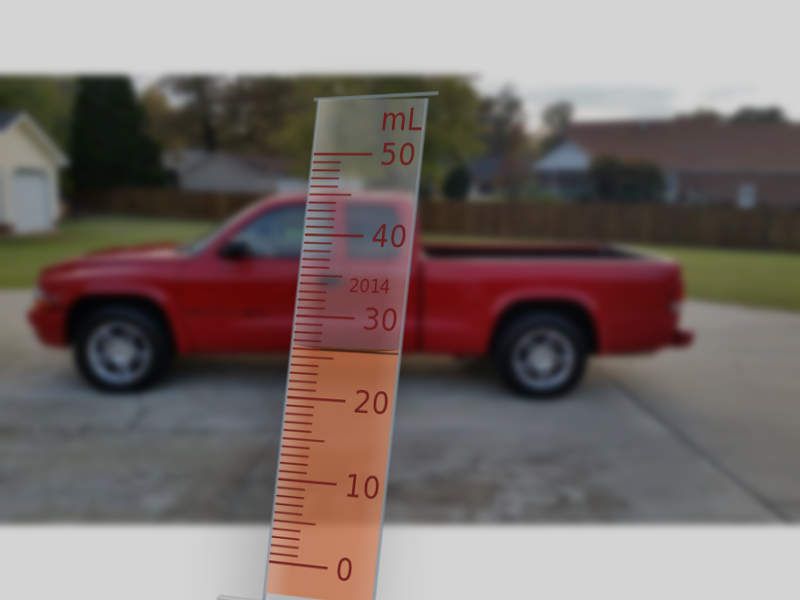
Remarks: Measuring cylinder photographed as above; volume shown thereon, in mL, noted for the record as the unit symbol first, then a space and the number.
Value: mL 26
